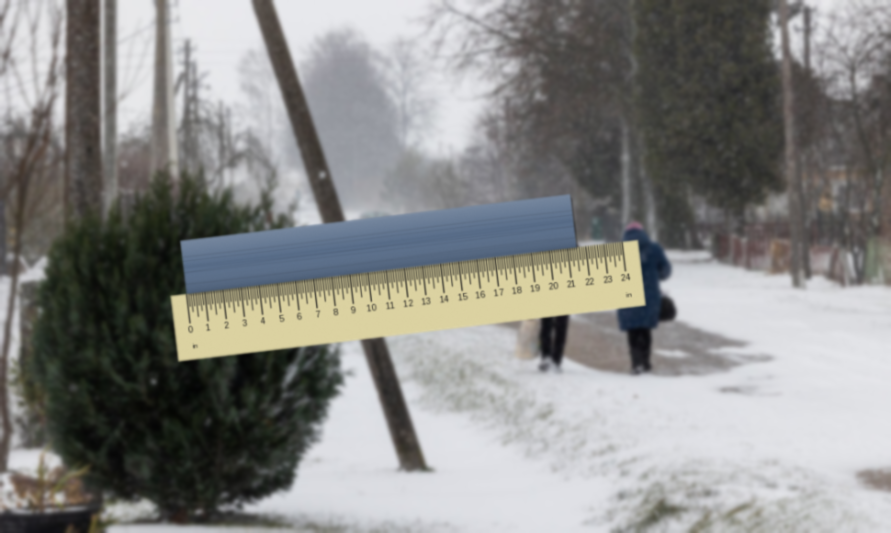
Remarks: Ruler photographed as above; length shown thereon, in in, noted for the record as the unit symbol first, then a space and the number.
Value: in 21.5
